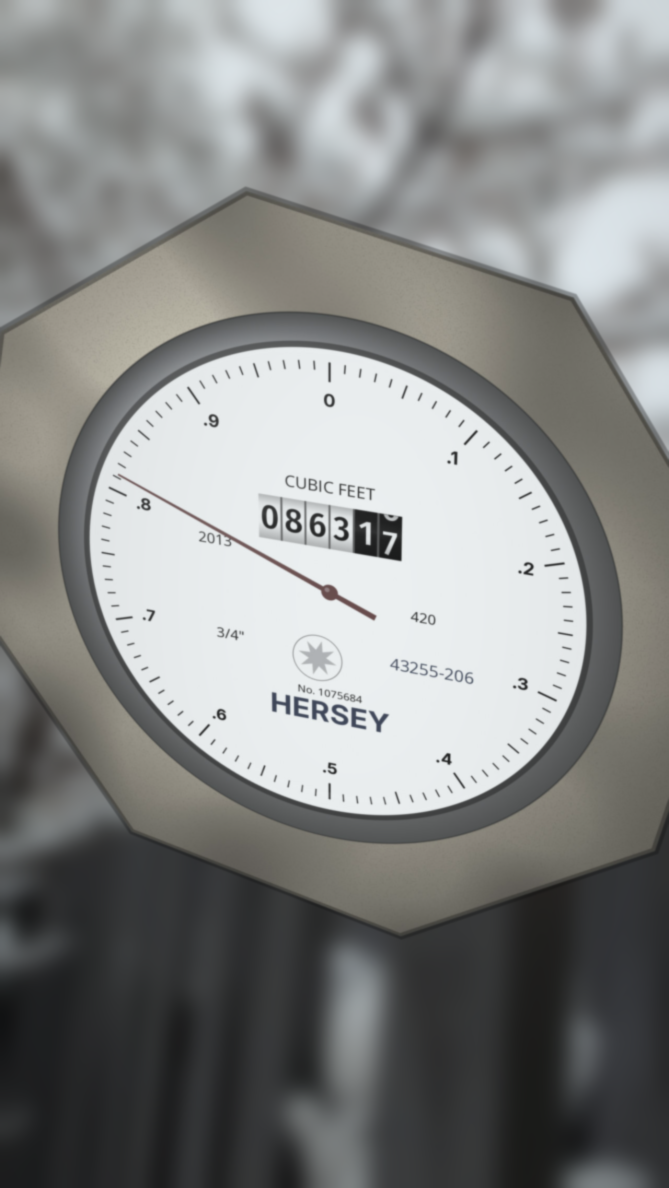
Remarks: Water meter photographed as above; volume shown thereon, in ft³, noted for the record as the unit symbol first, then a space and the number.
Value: ft³ 86316.81
